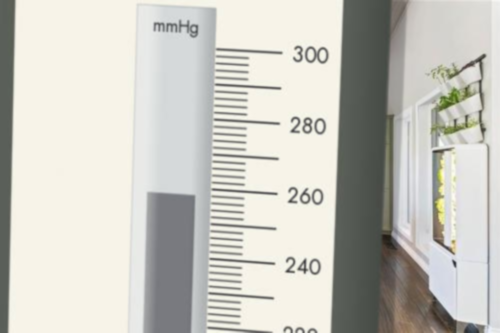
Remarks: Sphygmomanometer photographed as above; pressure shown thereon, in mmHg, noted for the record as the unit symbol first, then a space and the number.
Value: mmHg 258
